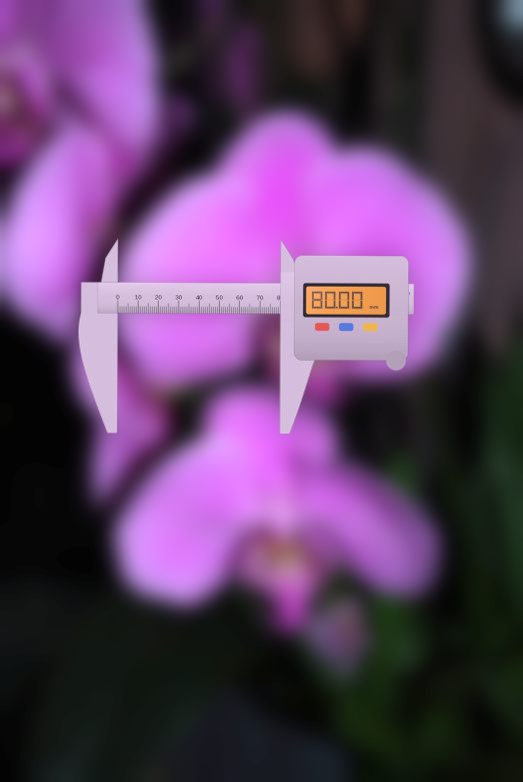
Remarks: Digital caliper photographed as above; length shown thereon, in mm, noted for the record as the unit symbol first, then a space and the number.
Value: mm 80.00
